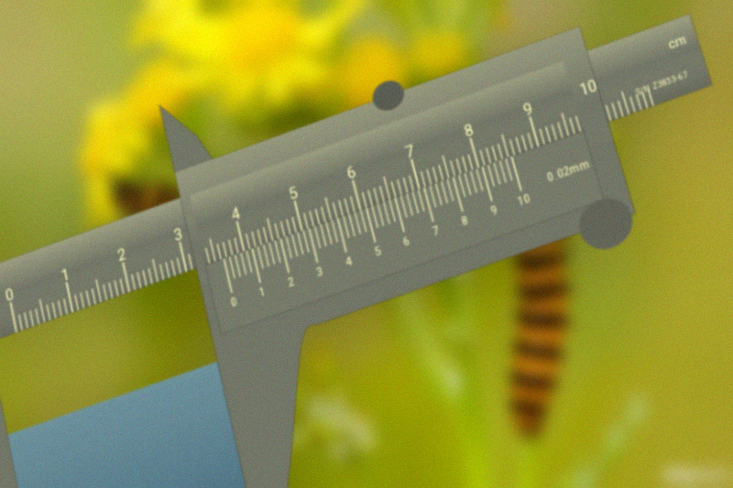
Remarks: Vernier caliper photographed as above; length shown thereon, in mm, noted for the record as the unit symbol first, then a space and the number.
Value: mm 36.5
